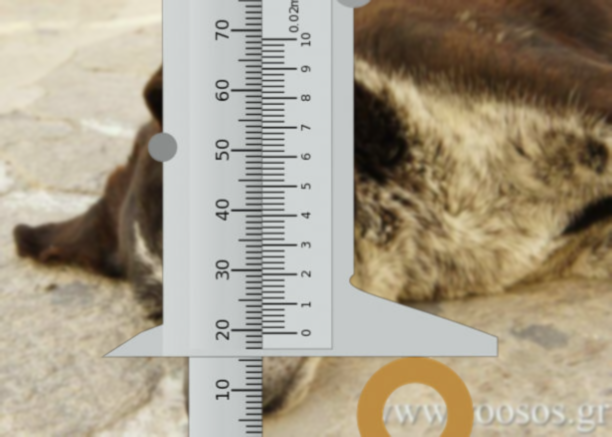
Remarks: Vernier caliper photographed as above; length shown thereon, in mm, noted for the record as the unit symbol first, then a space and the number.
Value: mm 19.5
